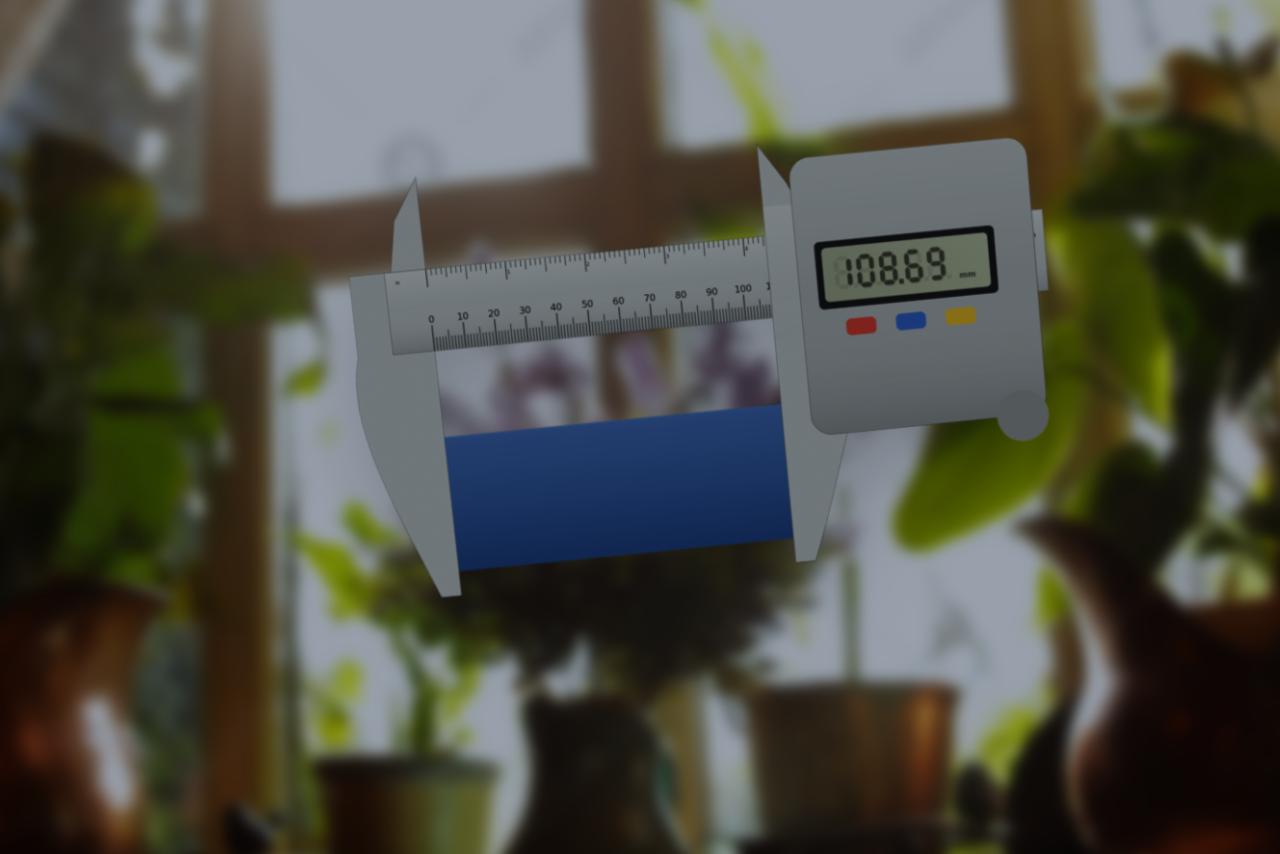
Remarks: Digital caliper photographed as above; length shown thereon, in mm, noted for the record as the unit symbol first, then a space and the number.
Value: mm 108.69
